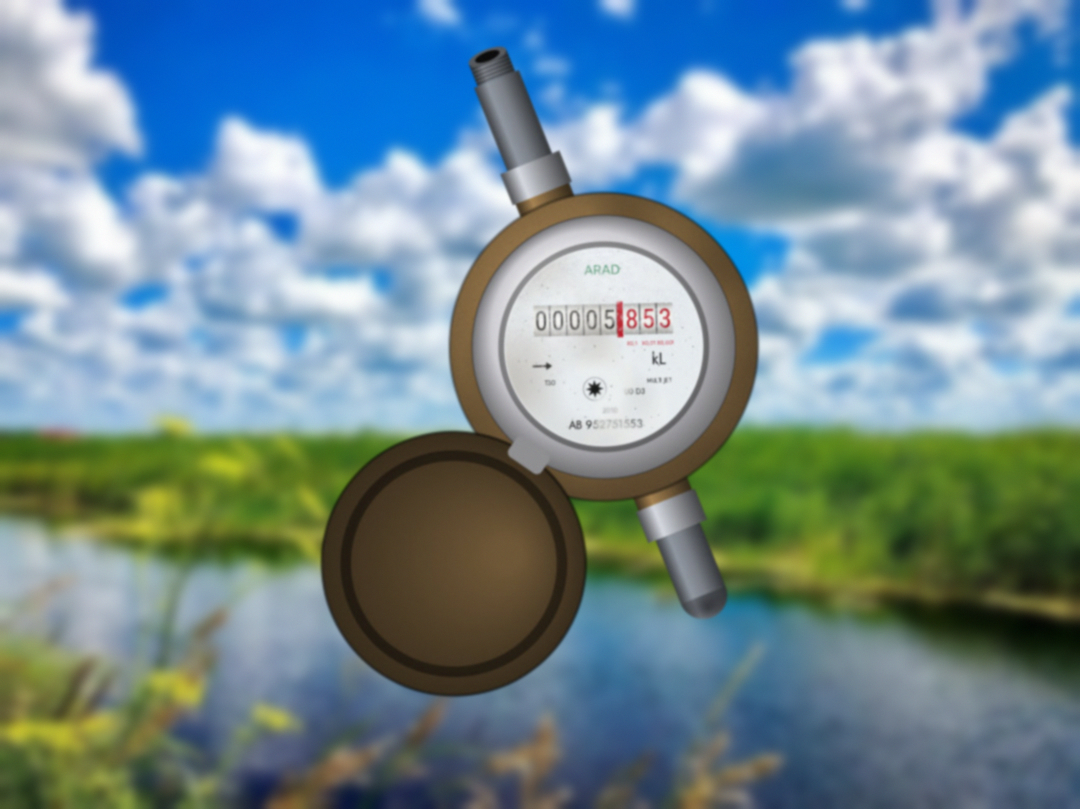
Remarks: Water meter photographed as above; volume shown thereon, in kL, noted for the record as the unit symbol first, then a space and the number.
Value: kL 5.853
